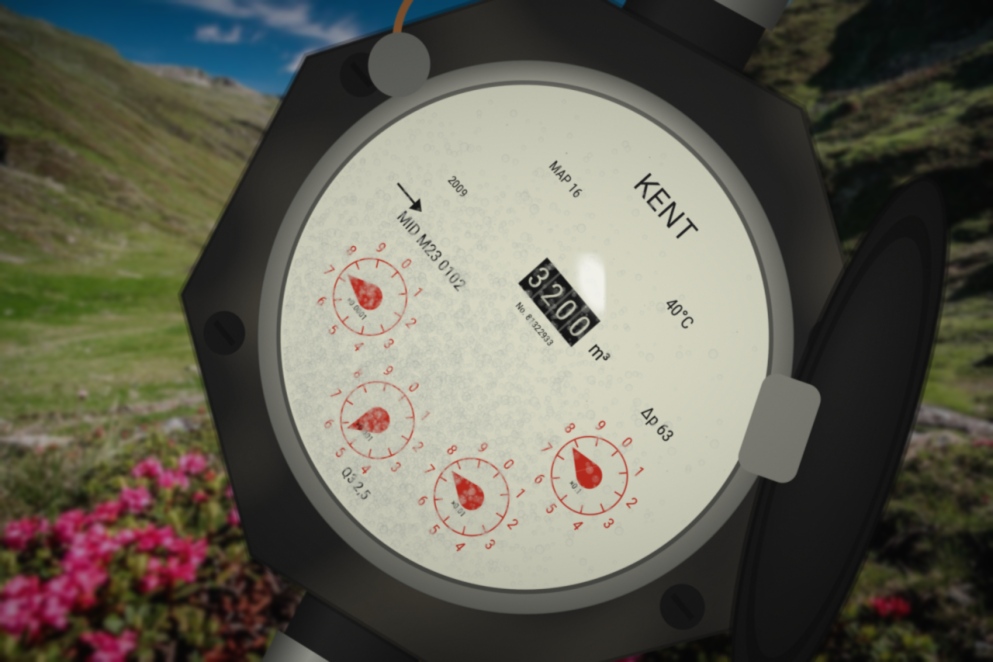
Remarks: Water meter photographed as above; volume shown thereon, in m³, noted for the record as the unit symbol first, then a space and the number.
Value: m³ 3200.7757
